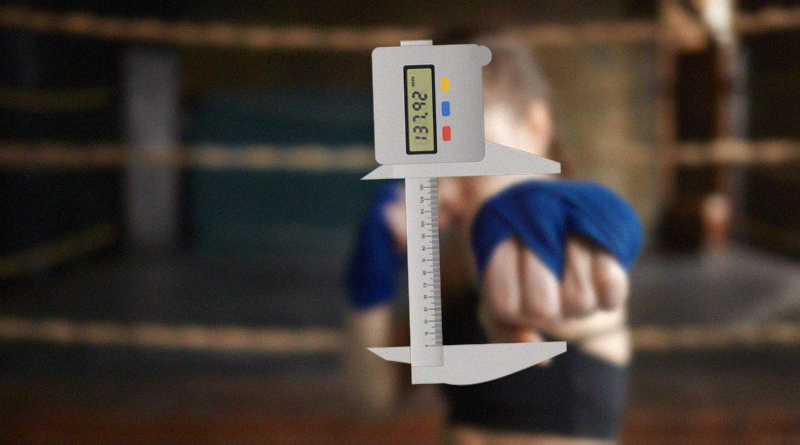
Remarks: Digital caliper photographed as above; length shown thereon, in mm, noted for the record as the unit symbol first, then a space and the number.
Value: mm 137.92
